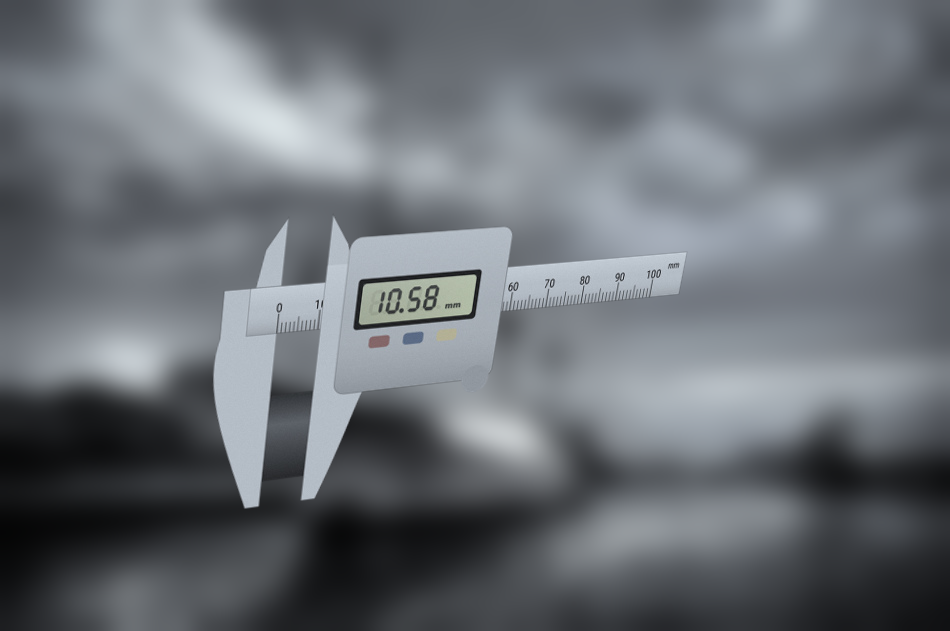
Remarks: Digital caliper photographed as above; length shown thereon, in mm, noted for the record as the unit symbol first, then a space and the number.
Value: mm 10.58
